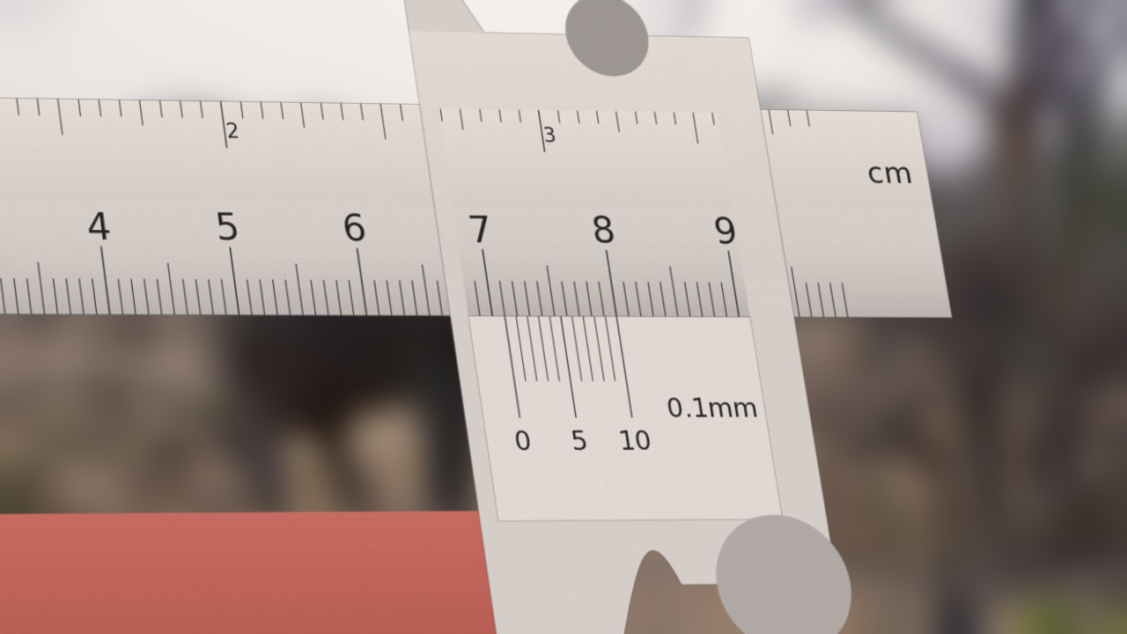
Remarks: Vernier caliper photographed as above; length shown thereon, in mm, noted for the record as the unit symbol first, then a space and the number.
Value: mm 71.0
